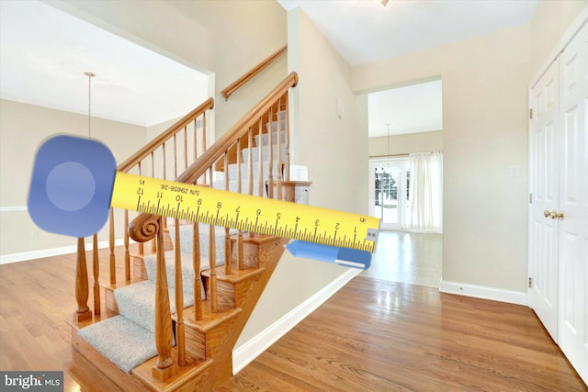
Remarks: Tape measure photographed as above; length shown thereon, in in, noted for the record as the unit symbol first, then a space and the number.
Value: in 4.5
